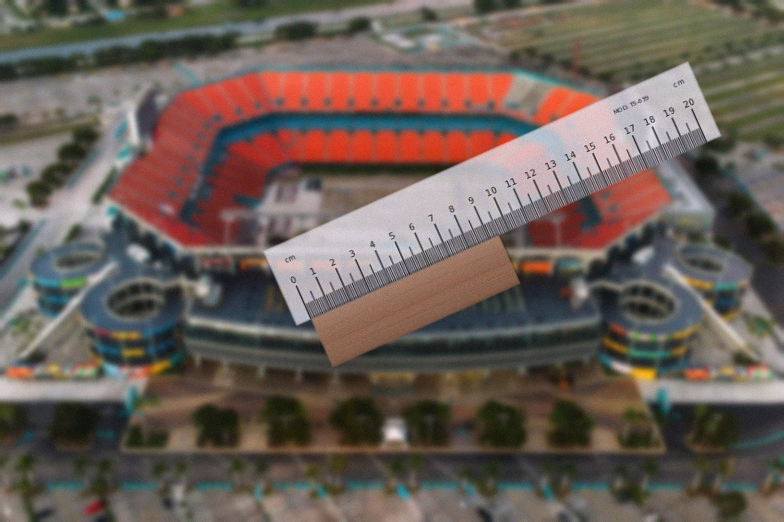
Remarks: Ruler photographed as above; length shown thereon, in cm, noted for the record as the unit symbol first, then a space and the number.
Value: cm 9.5
